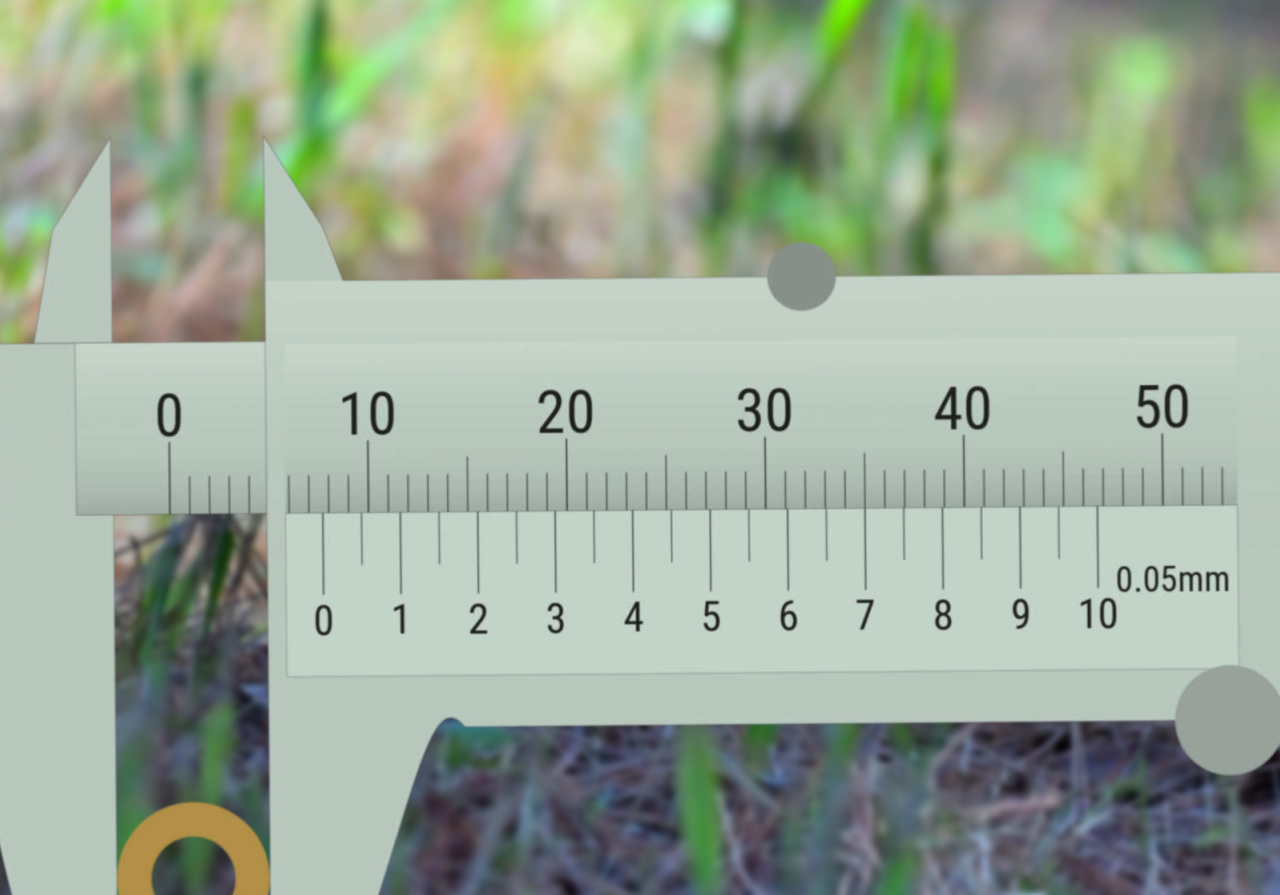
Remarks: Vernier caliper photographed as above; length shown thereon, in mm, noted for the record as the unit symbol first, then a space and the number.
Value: mm 7.7
